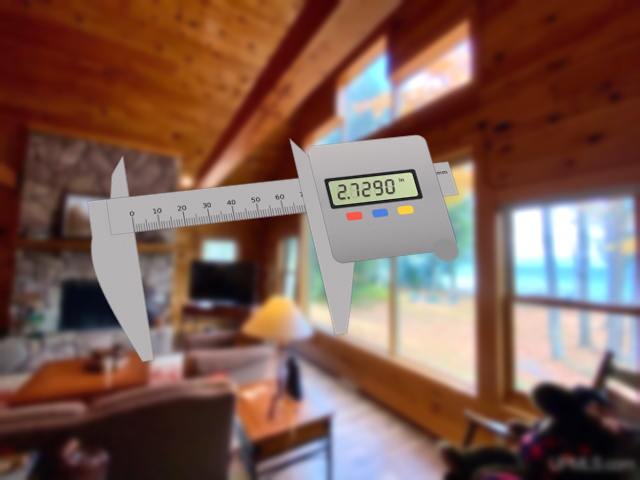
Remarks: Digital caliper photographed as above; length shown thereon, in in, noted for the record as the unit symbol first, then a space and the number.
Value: in 2.7290
